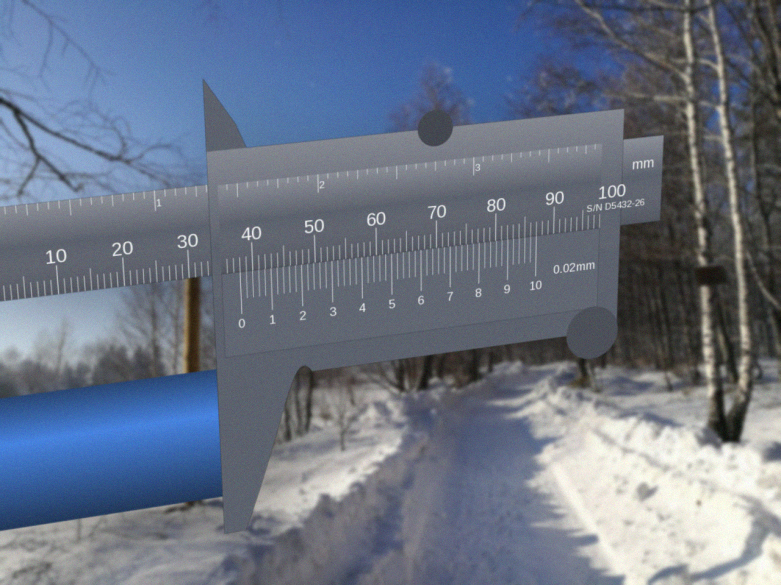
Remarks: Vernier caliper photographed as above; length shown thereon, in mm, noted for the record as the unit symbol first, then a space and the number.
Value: mm 38.0
